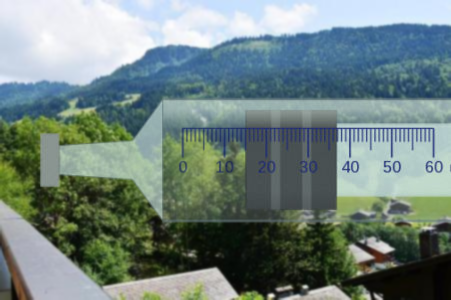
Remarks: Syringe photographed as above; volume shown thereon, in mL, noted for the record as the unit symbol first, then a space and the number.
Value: mL 15
